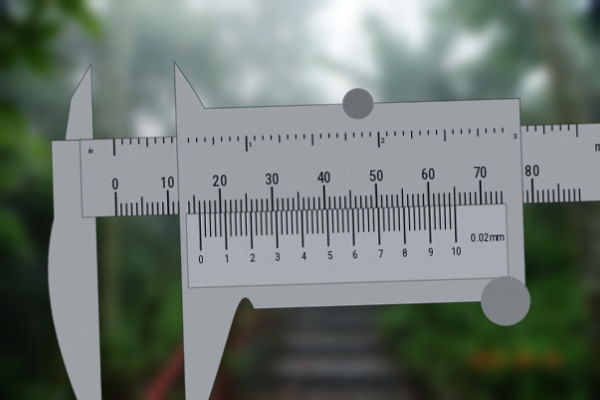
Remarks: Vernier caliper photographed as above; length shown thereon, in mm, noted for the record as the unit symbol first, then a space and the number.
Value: mm 16.0
